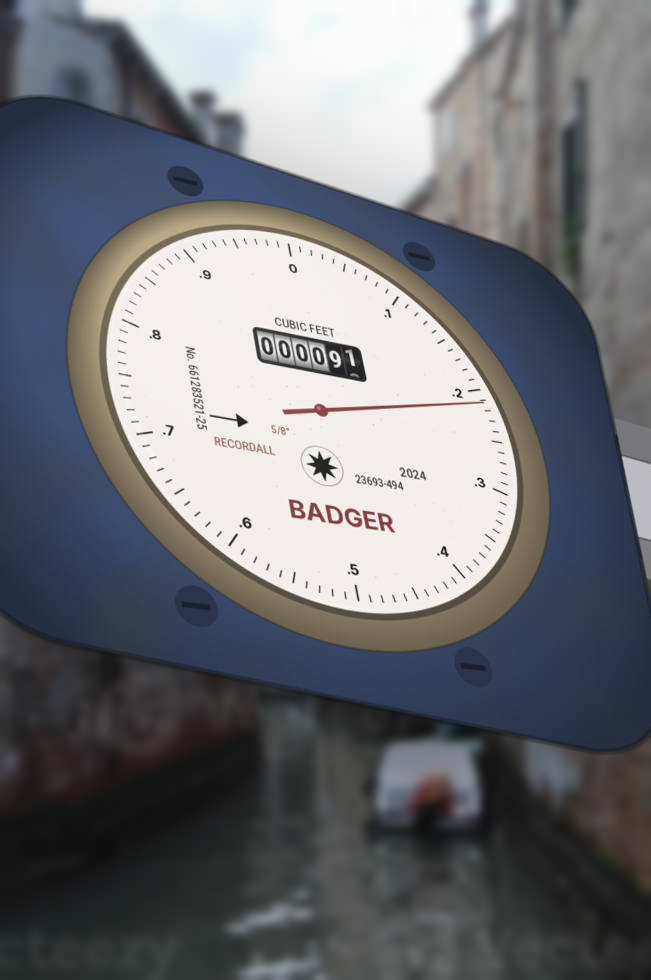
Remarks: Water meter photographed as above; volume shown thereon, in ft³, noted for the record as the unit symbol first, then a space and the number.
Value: ft³ 91.21
